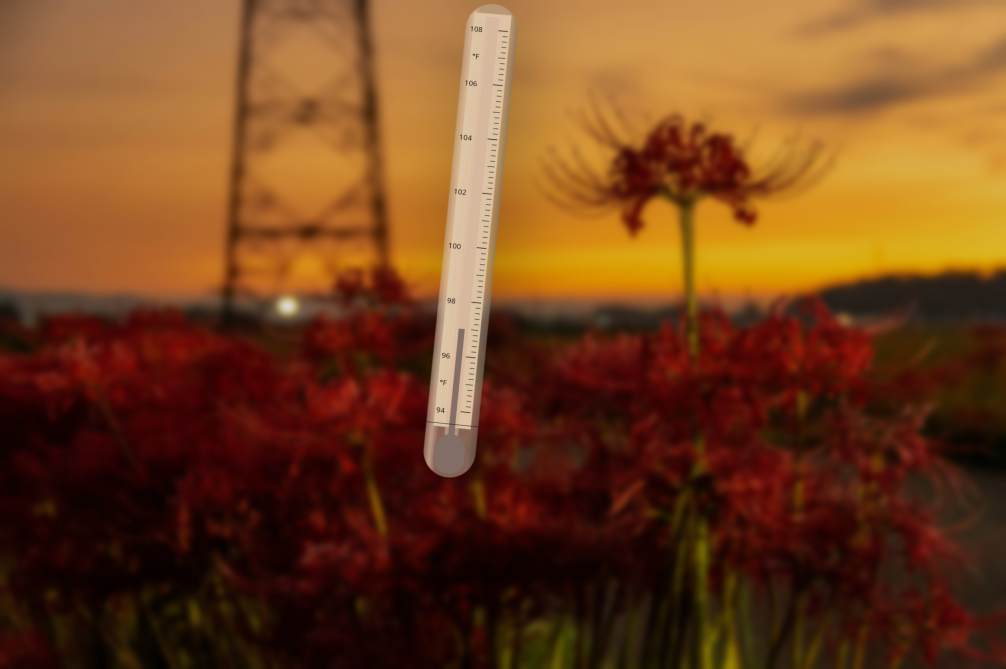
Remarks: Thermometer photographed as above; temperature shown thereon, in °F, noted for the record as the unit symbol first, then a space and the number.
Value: °F 97
